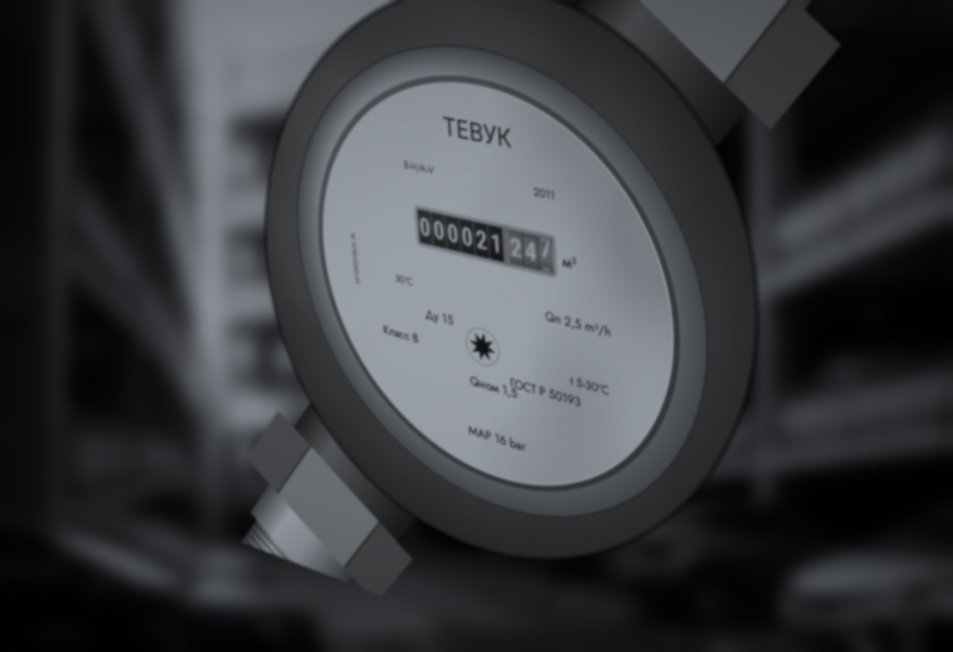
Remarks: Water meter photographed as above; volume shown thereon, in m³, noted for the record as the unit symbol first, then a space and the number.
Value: m³ 21.247
